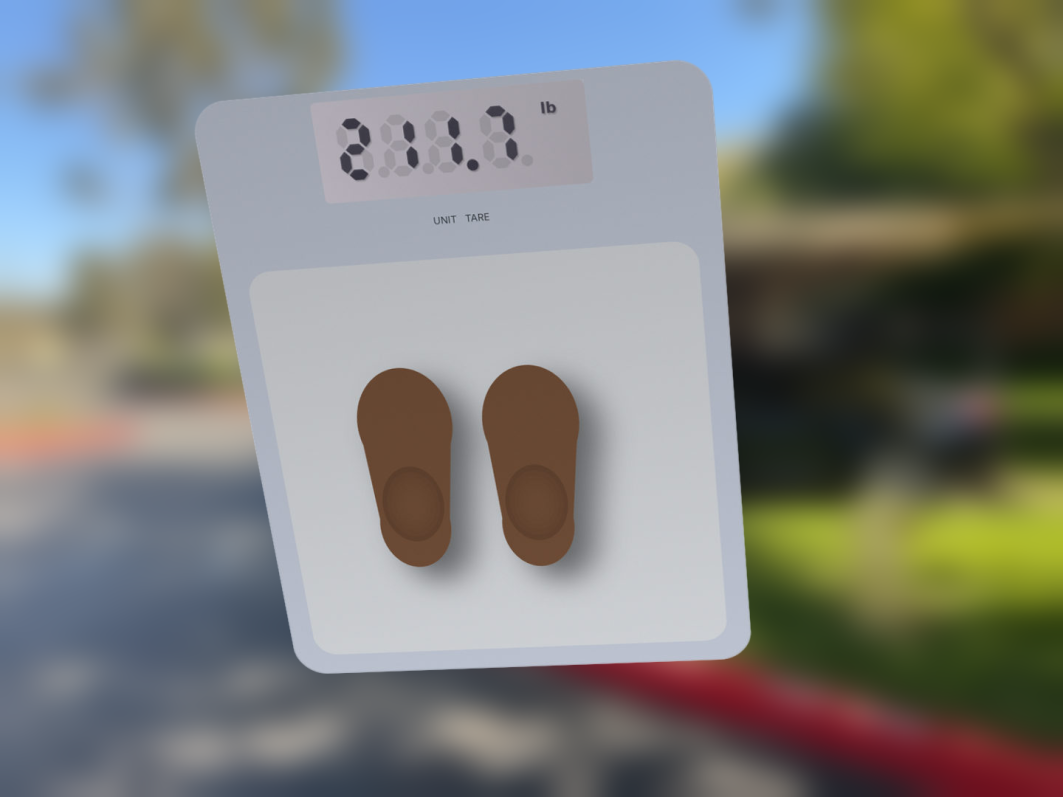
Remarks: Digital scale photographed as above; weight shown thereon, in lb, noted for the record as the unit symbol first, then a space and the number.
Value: lb 211.7
